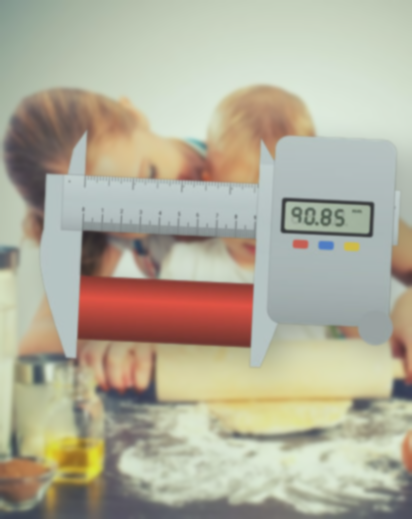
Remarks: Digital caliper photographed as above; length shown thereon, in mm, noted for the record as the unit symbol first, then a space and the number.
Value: mm 90.85
